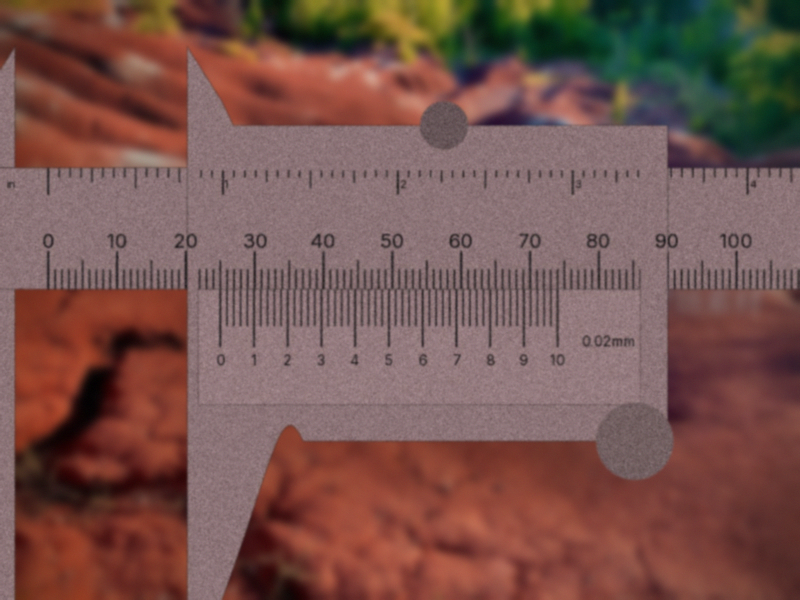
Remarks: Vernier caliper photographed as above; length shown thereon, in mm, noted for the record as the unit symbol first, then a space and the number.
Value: mm 25.0
